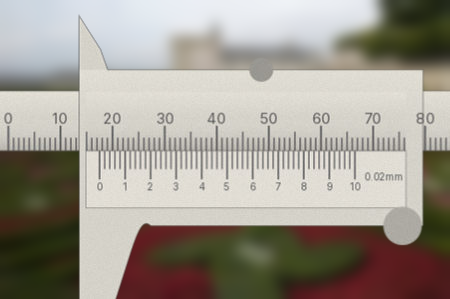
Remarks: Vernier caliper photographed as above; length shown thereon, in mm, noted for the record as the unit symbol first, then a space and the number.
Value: mm 17.5
